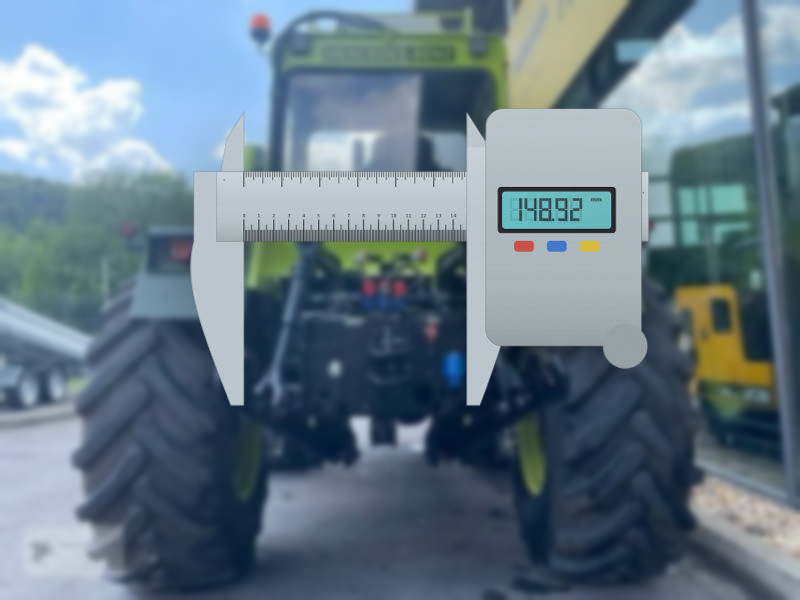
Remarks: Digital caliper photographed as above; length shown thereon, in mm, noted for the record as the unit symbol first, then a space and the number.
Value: mm 148.92
